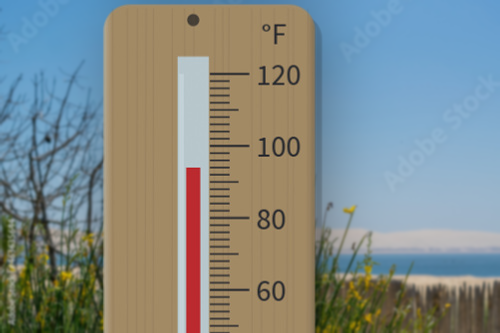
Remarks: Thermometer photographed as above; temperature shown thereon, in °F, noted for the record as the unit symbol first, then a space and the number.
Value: °F 94
